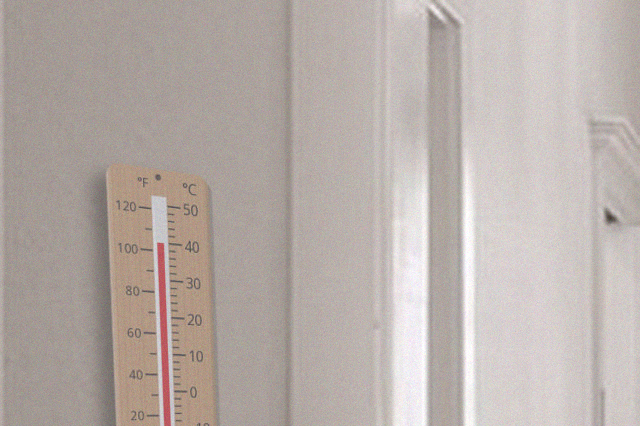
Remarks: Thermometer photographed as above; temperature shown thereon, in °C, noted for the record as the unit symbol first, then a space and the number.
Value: °C 40
